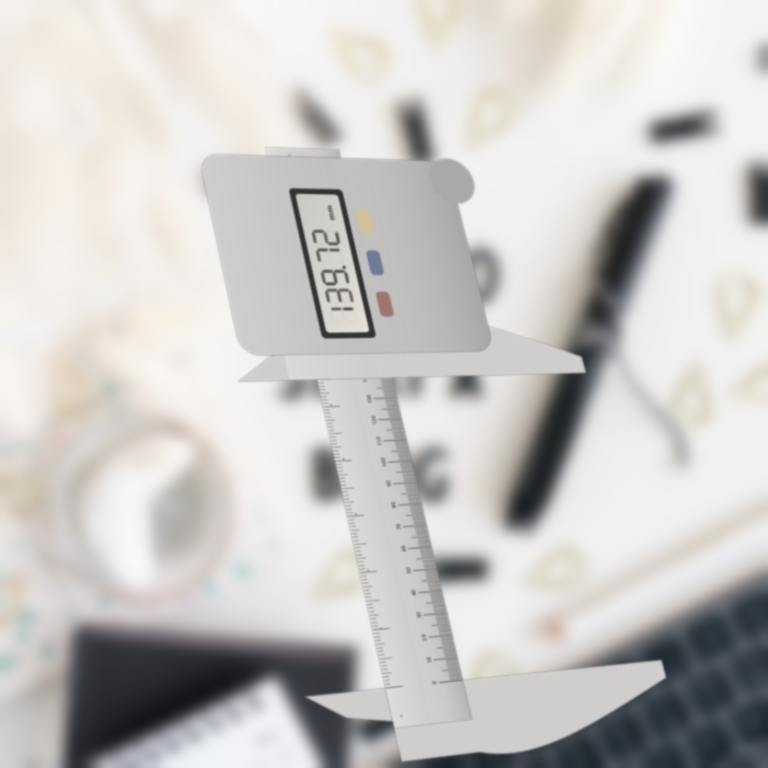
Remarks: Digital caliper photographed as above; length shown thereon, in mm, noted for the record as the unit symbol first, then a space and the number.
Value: mm 139.72
